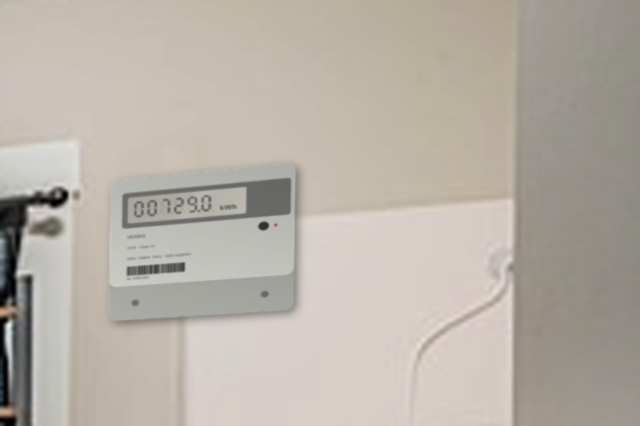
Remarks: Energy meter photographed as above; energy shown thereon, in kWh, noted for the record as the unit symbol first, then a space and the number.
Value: kWh 729.0
